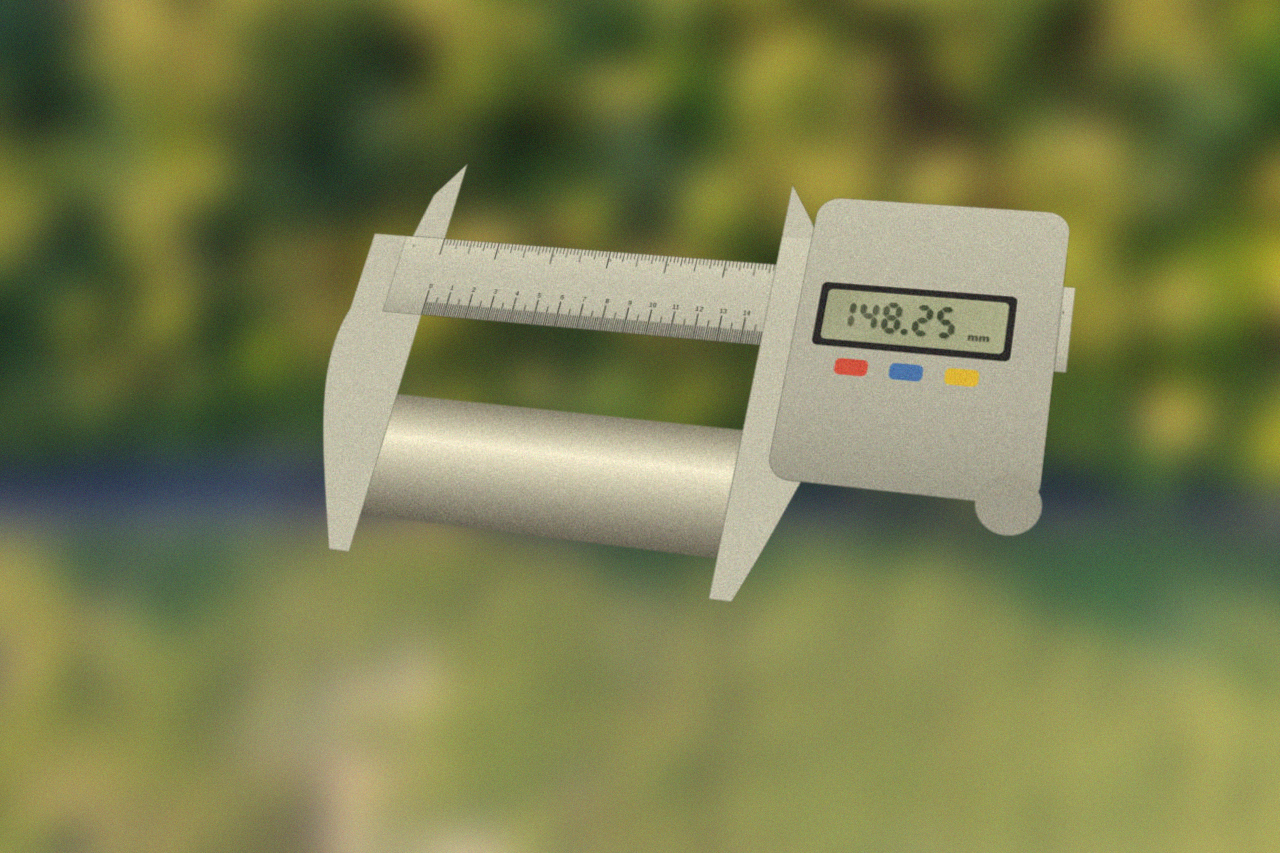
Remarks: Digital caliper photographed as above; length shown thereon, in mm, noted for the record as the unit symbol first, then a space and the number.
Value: mm 148.25
